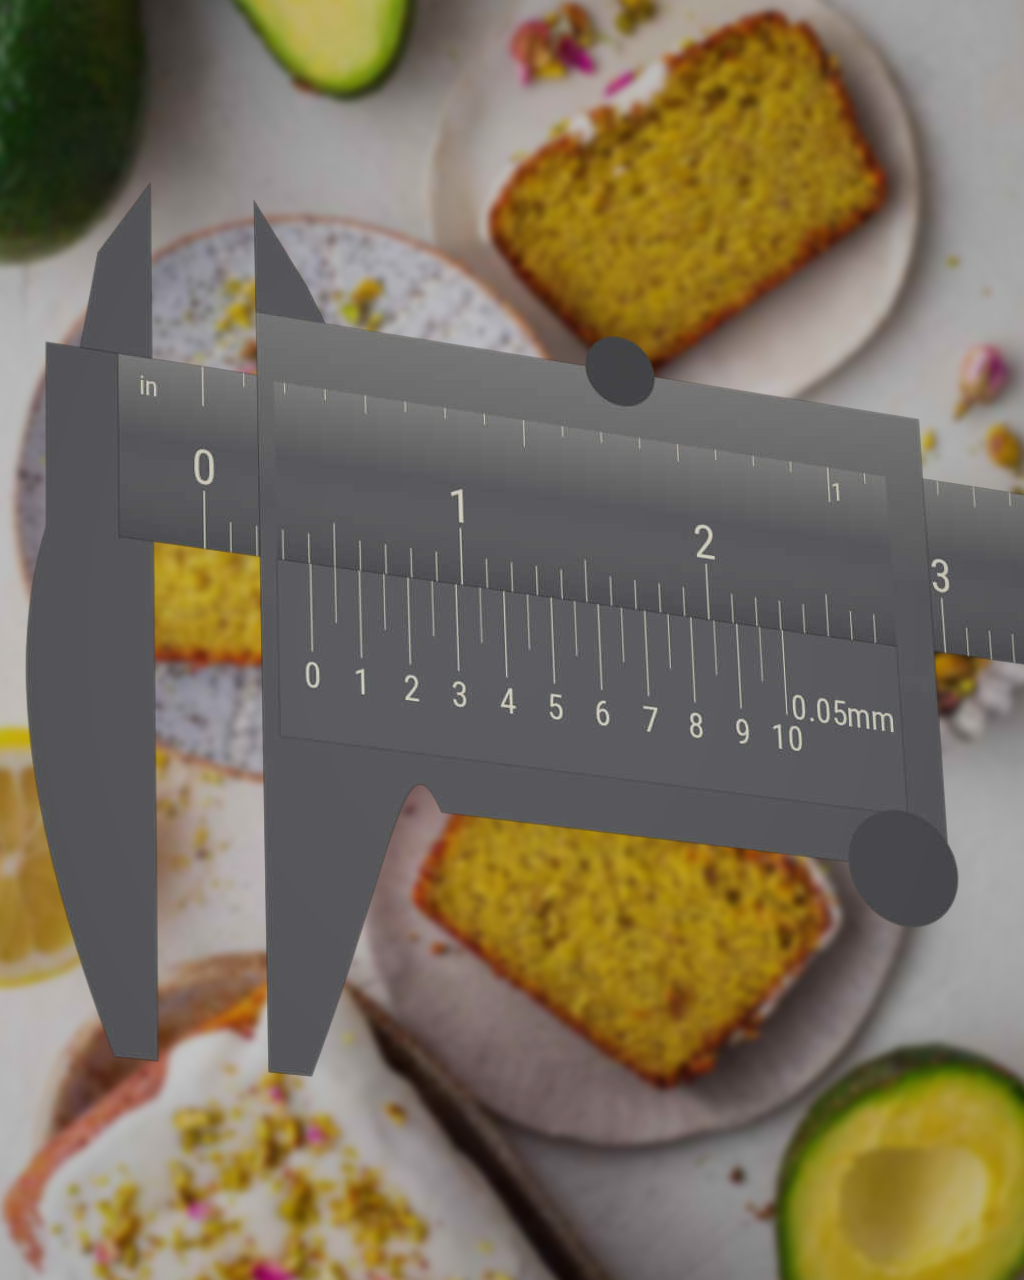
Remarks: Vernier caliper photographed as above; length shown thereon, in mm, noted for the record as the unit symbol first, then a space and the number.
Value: mm 4.05
